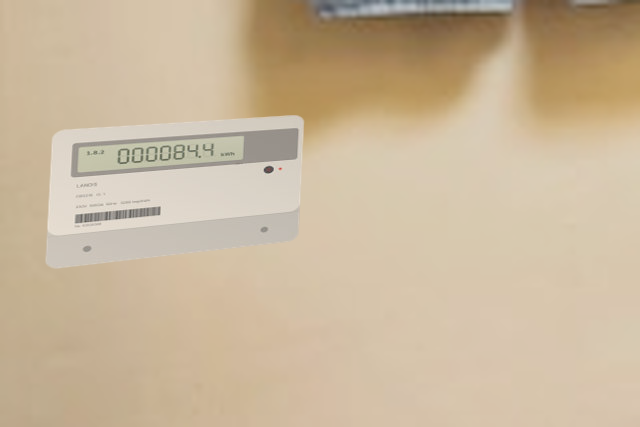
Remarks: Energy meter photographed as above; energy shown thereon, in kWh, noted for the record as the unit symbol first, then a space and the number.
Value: kWh 84.4
